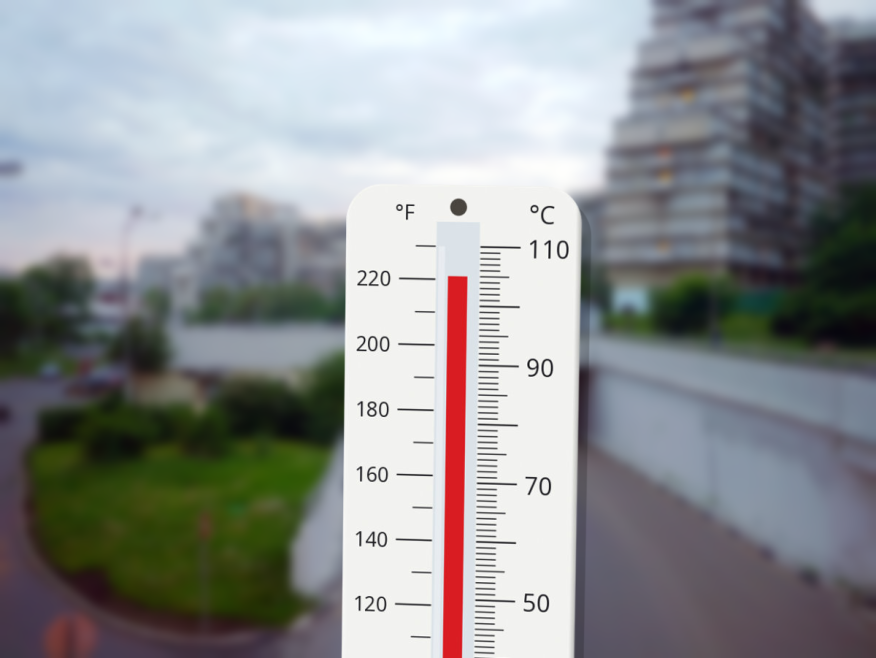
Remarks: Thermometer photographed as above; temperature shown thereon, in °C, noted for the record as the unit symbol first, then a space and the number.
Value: °C 105
